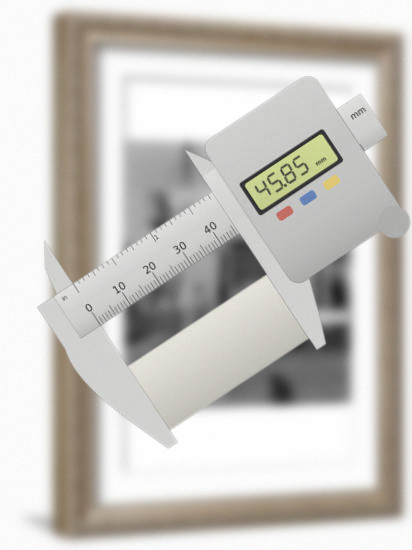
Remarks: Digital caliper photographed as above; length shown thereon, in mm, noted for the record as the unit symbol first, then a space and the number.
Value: mm 45.85
